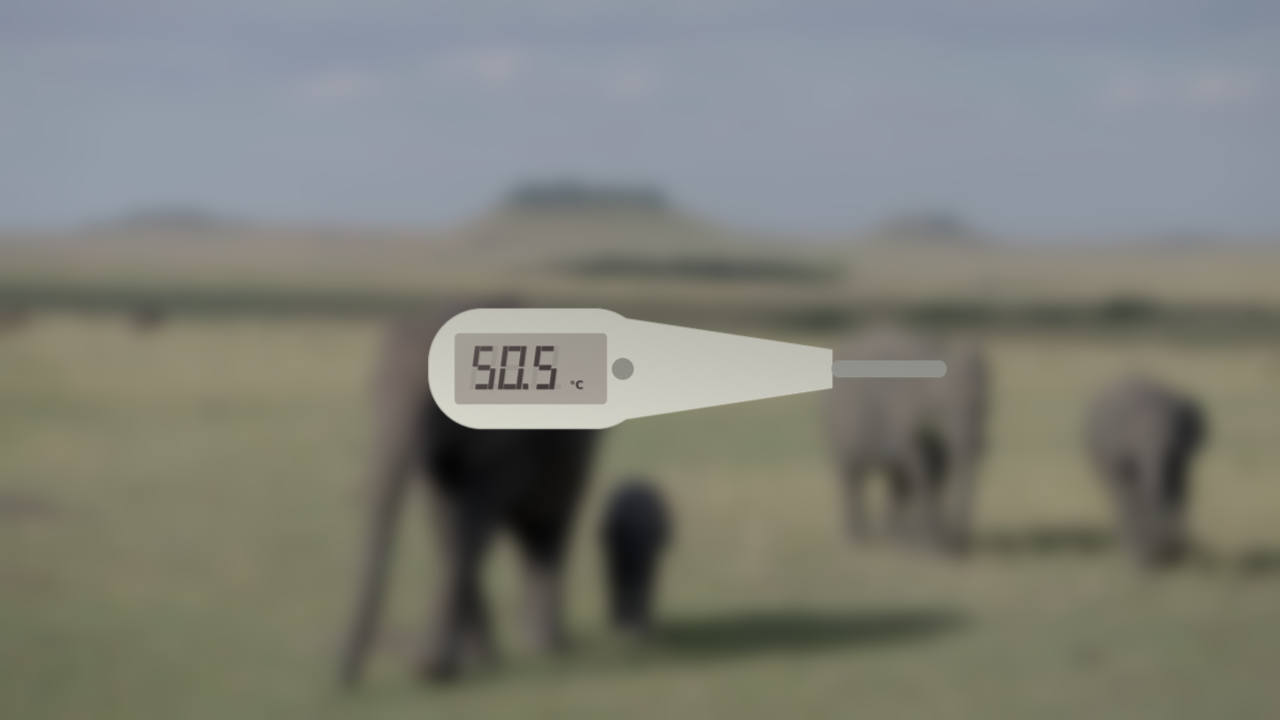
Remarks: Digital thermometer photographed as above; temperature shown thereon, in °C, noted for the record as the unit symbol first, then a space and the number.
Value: °C 50.5
